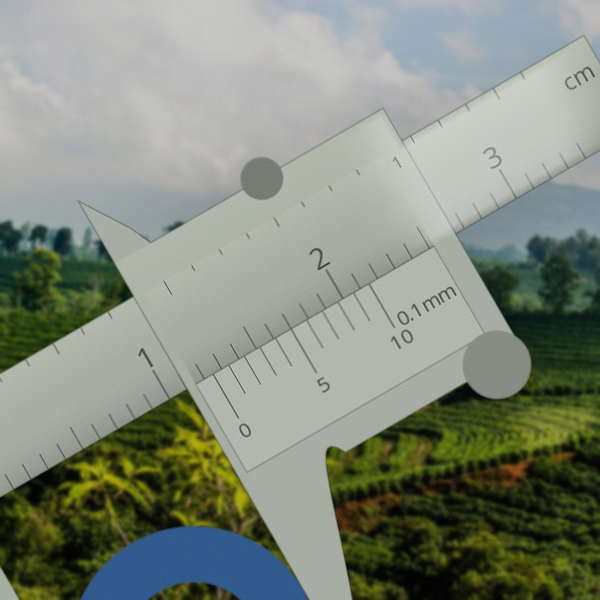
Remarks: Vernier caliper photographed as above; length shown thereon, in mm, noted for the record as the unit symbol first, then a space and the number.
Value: mm 12.5
